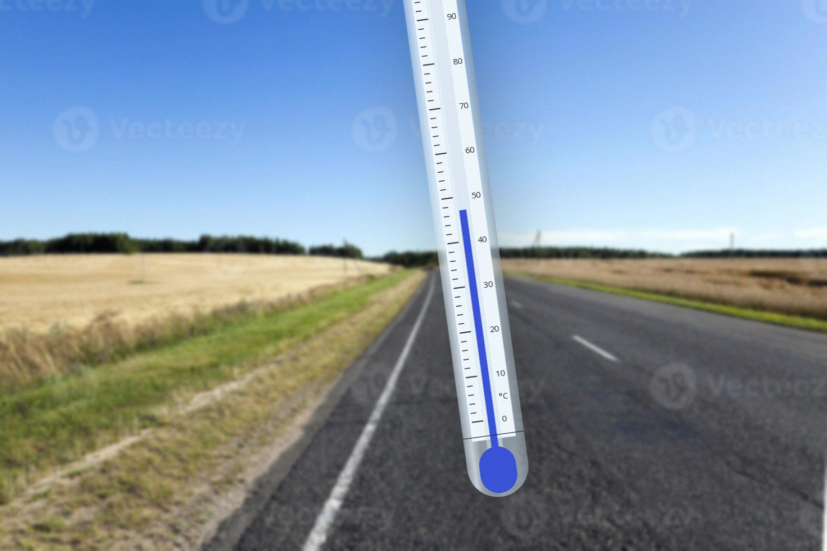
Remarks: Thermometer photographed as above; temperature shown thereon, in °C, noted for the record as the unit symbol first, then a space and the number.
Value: °C 47
